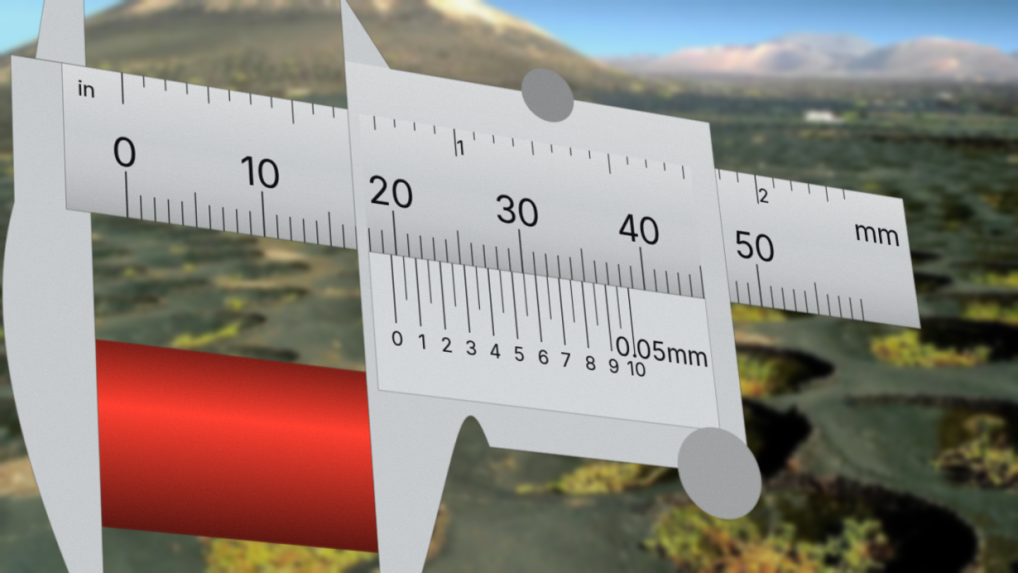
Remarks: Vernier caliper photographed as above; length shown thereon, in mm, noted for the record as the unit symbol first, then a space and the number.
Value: mm 19.6
